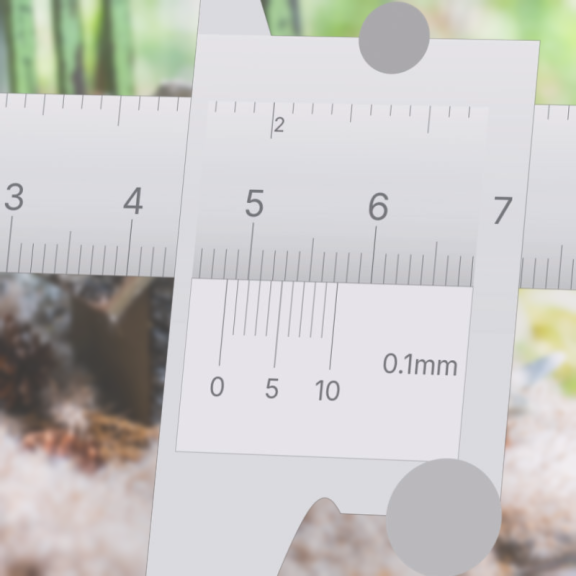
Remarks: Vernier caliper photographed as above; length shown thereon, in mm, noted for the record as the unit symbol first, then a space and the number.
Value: mm 48.3
